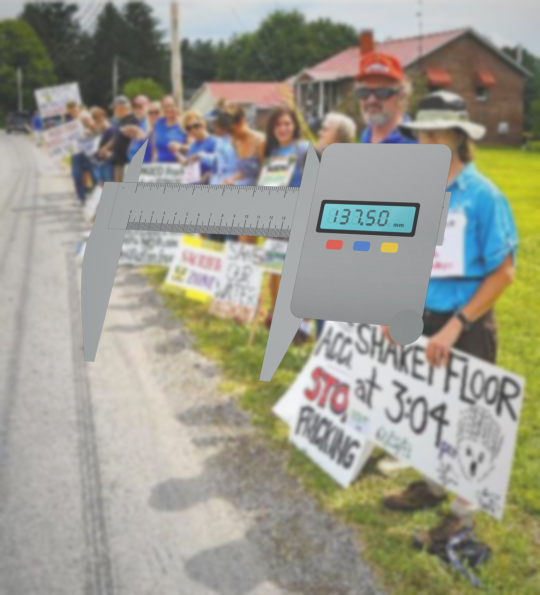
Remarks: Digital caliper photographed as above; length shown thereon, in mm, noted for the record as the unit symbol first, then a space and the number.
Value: mm 137.50
